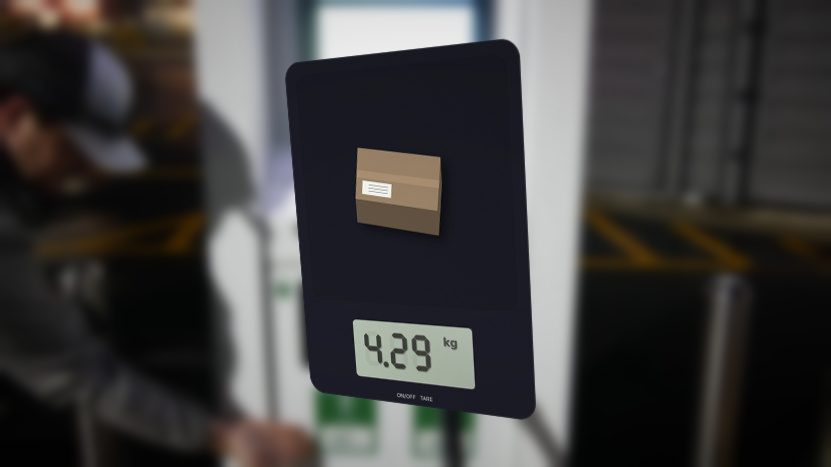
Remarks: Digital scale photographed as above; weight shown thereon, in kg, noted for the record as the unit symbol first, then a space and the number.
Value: kg 4.29
